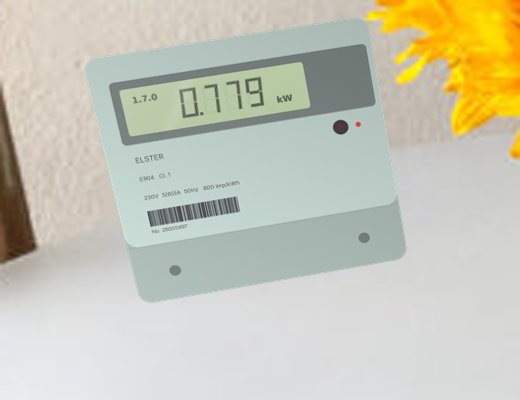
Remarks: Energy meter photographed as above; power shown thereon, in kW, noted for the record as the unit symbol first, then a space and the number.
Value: kW 0.779
